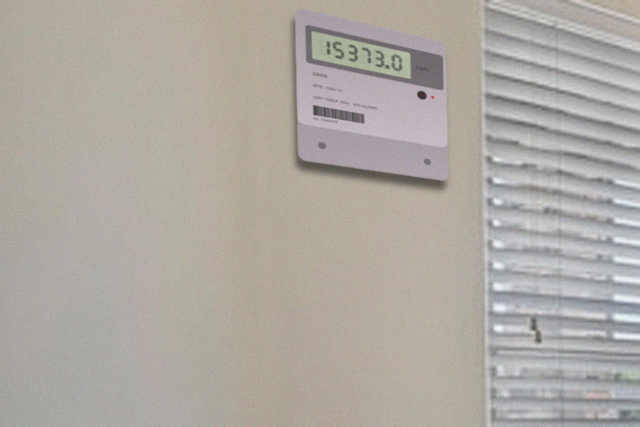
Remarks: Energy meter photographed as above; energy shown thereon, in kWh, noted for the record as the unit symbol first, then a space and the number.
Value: kWh 15373.0
